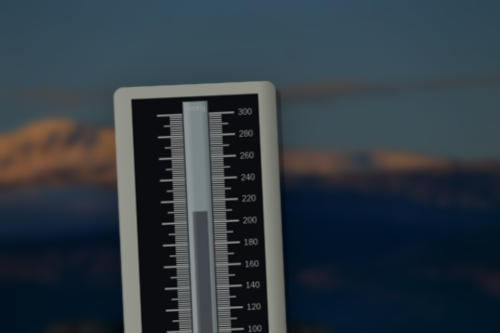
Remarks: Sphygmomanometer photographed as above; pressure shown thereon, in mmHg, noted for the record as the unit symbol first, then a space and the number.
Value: mmHg 210
